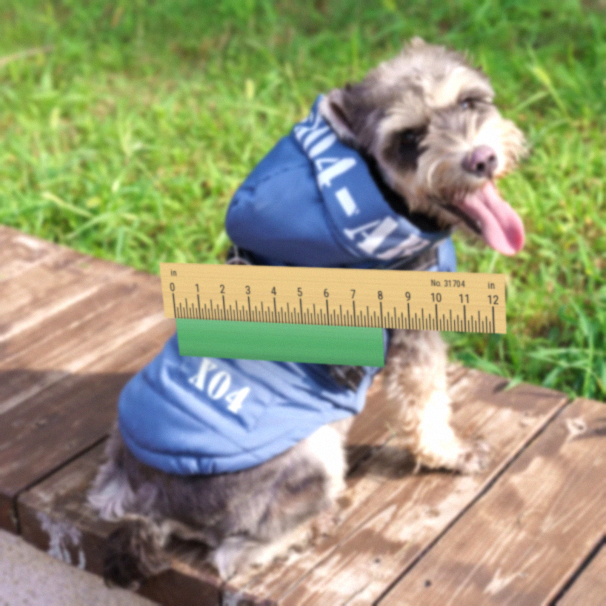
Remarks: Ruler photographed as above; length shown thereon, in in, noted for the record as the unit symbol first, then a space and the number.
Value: in 8
